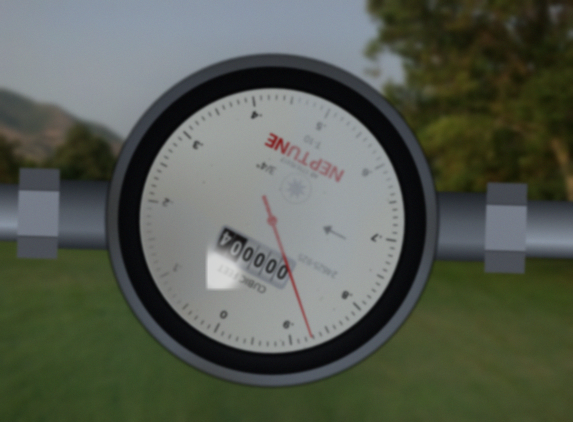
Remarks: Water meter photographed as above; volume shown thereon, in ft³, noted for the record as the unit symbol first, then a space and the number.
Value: ft³ 3.87
